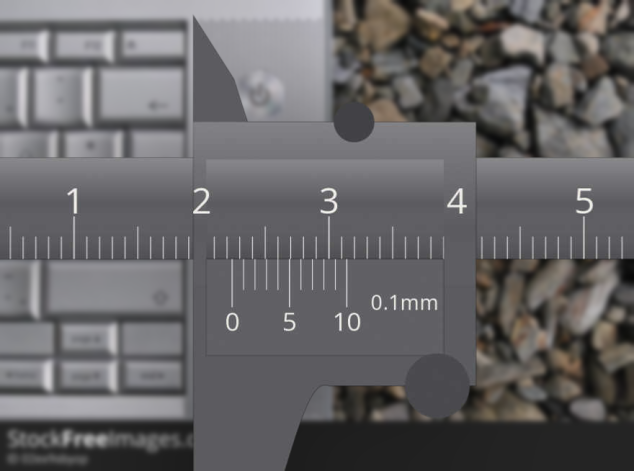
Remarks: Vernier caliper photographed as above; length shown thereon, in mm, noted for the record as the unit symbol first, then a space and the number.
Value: mm 22.4
